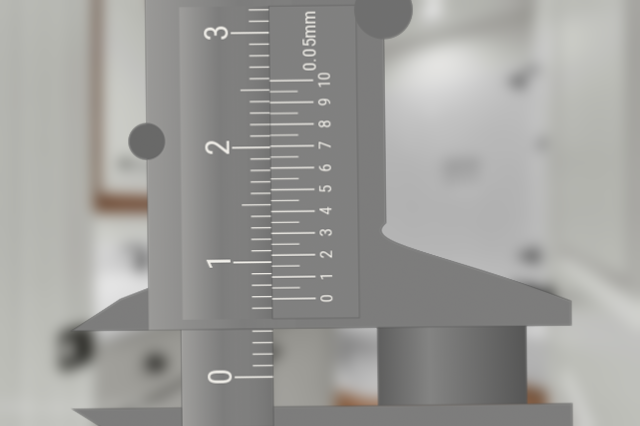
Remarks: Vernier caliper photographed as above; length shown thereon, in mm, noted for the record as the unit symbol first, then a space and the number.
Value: mm 6.8
